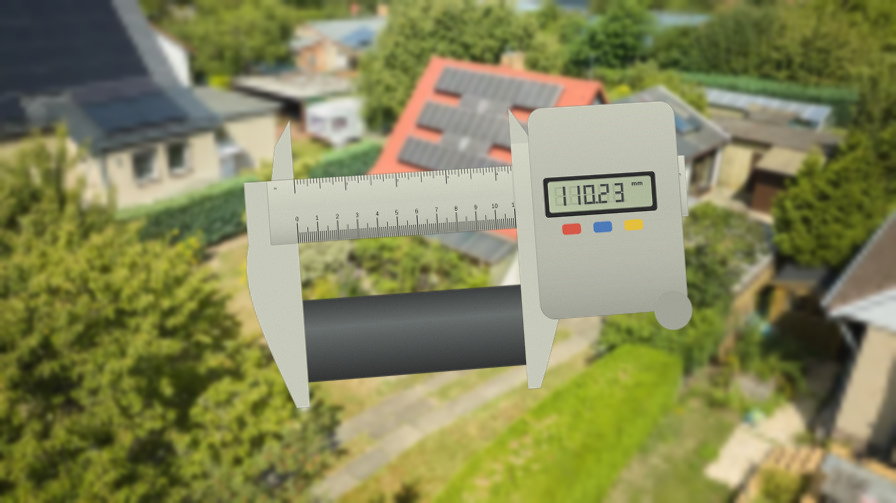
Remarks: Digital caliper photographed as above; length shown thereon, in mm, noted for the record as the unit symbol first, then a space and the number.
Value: mm 110.23
